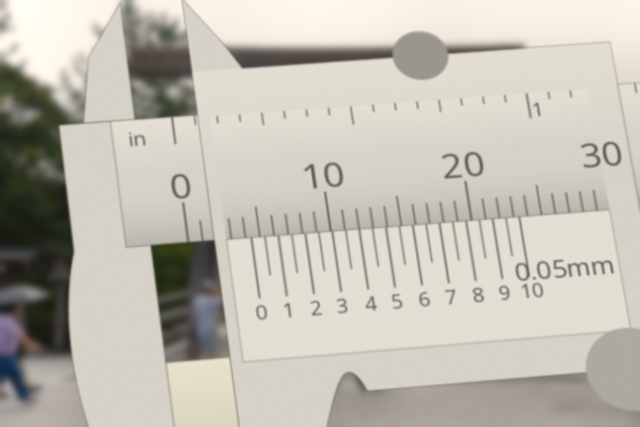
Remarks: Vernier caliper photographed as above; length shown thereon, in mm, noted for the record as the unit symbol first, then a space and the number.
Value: mm 4.4
